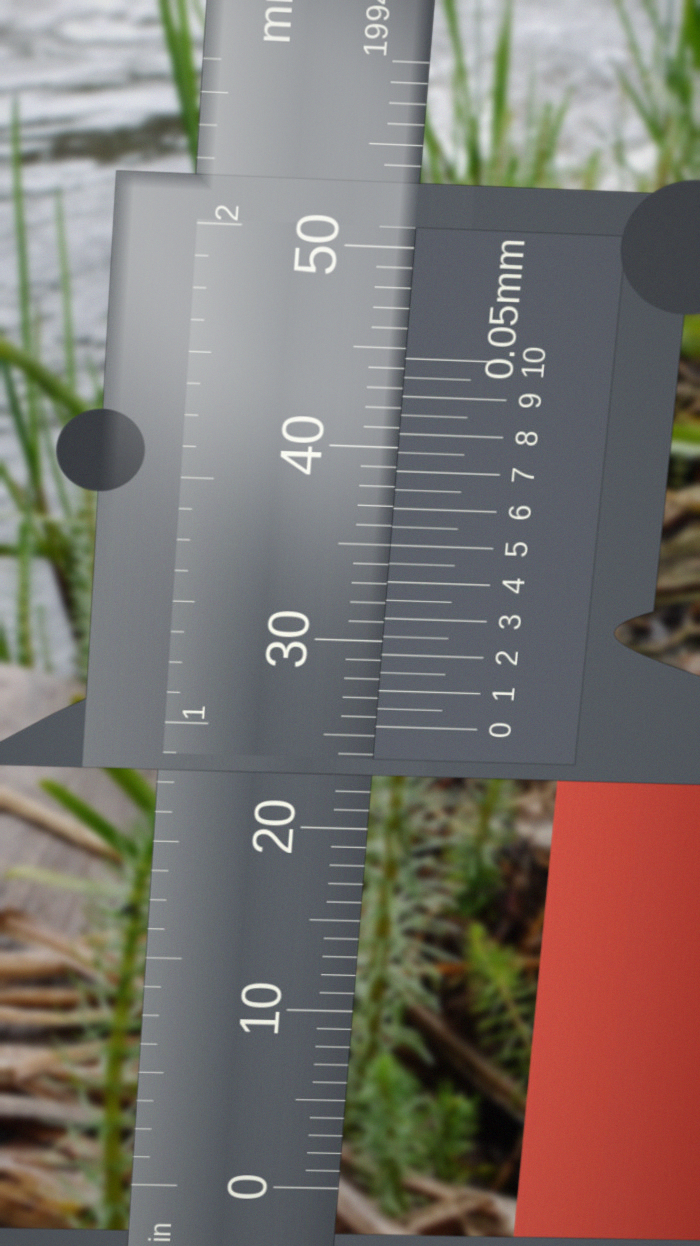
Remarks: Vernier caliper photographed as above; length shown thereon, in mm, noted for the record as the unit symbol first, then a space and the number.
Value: mm 25.5
